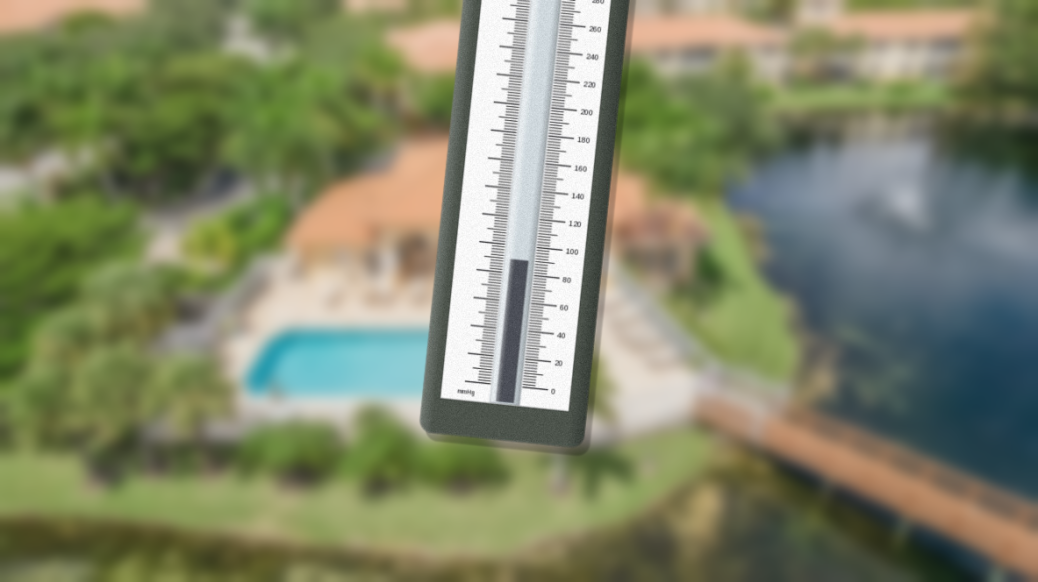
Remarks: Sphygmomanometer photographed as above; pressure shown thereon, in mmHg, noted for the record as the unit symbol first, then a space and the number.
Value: mmHg 90
